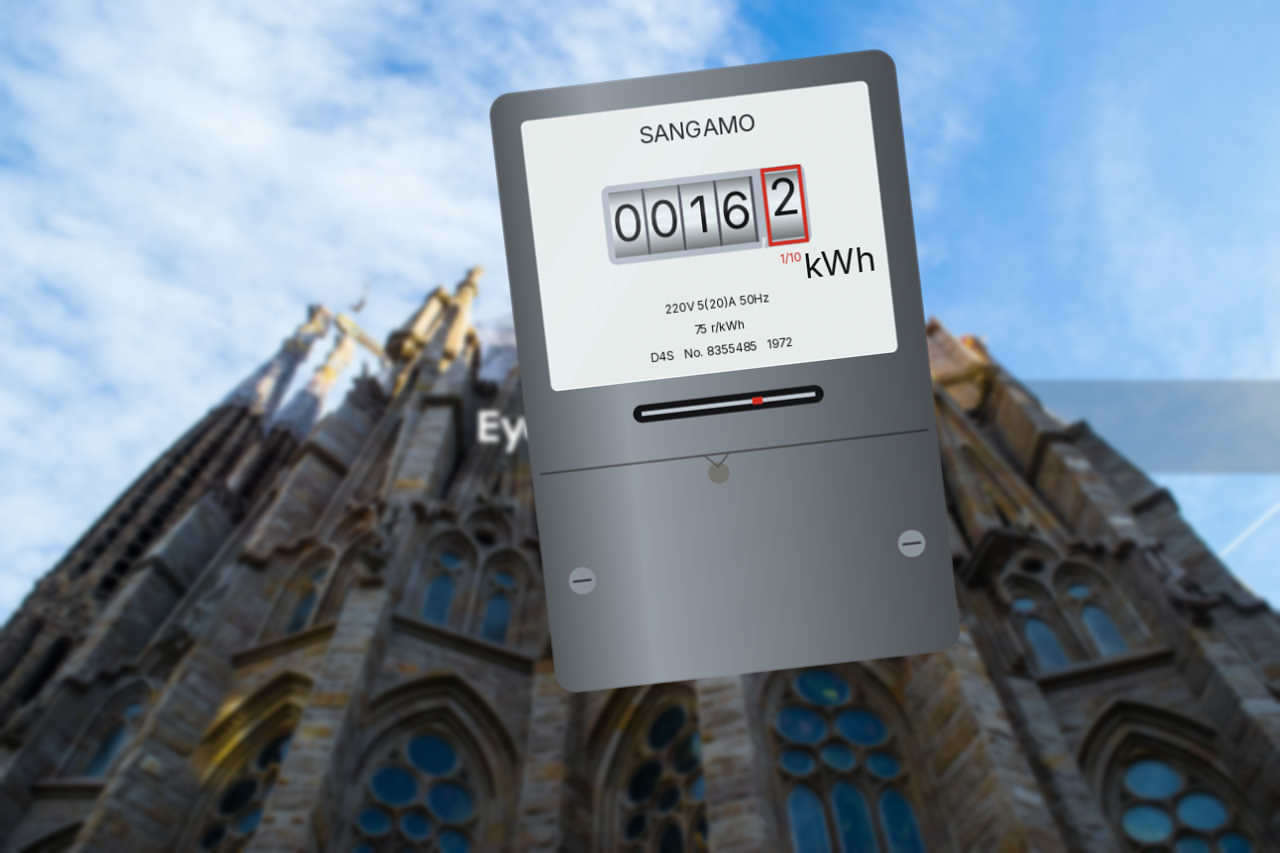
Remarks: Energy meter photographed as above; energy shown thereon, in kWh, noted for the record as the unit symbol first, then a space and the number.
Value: kWh 16.2
